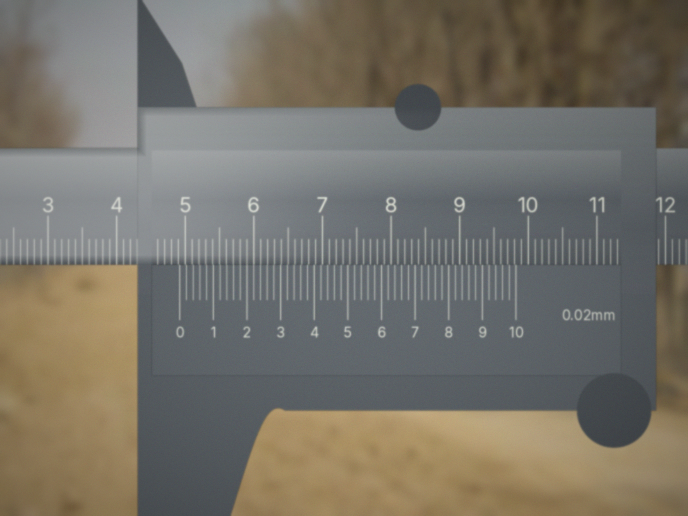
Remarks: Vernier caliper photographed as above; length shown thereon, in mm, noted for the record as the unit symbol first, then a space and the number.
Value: mm 49.2
